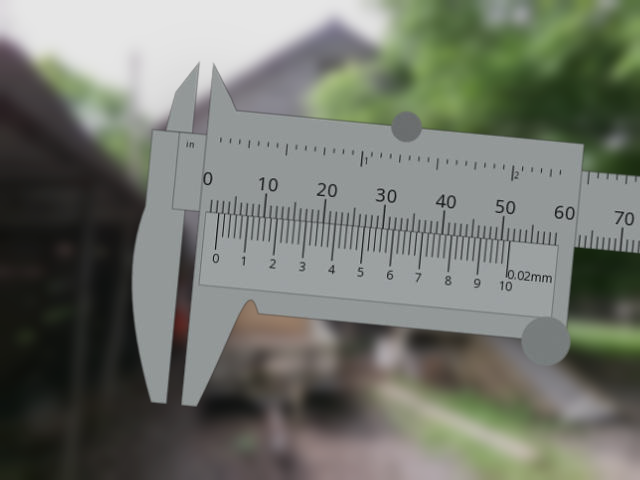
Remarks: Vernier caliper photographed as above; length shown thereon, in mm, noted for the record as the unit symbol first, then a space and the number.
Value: mm 2.4
